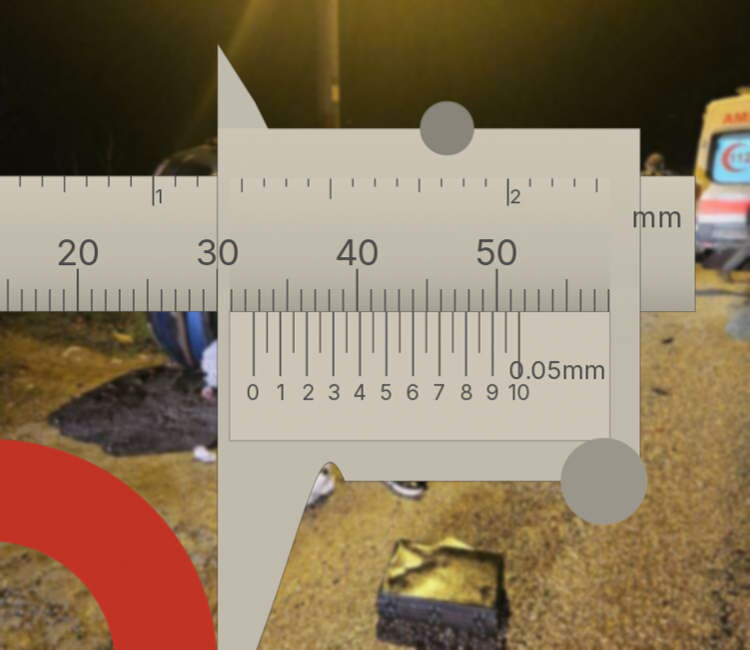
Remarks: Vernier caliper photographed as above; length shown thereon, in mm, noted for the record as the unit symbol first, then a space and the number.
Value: mm 32.6
